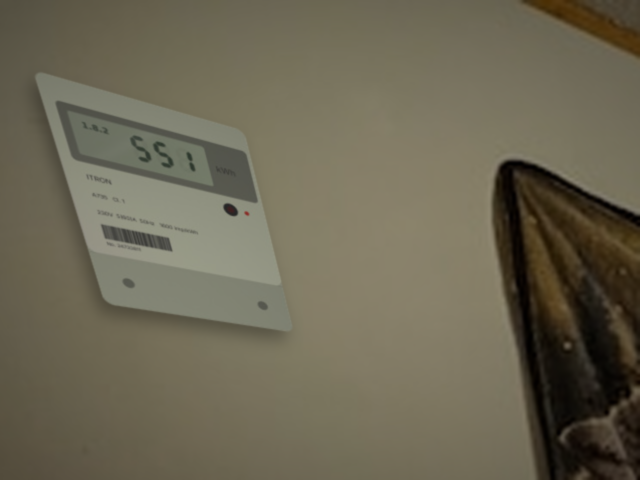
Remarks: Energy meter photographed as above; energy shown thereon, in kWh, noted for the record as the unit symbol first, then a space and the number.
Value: kWh 551
